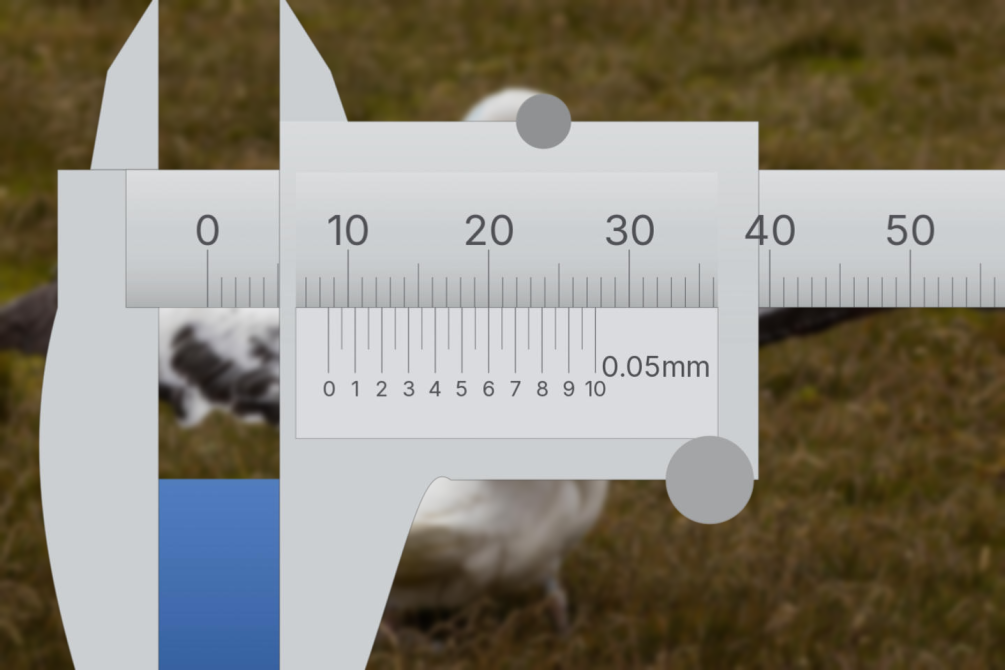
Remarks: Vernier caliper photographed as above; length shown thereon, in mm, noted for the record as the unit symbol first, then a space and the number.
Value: mm 8.6
